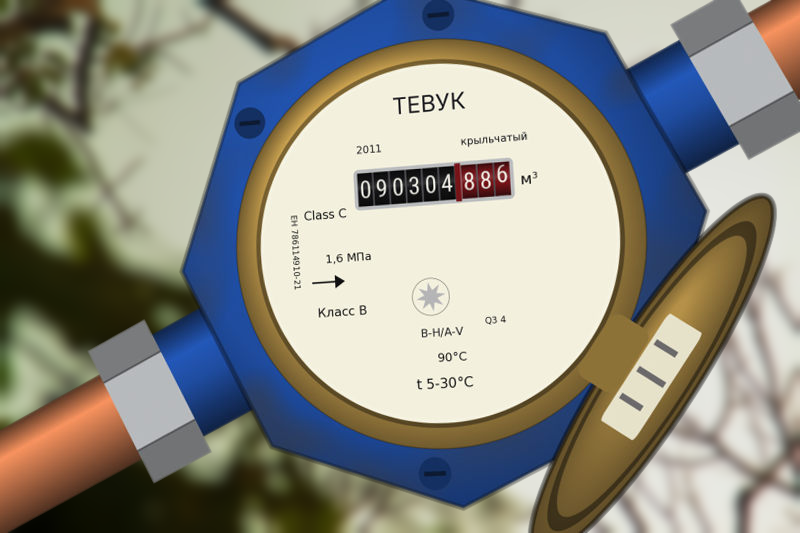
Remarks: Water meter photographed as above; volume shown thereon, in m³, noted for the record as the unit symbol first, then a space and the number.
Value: m³ 90304.886
